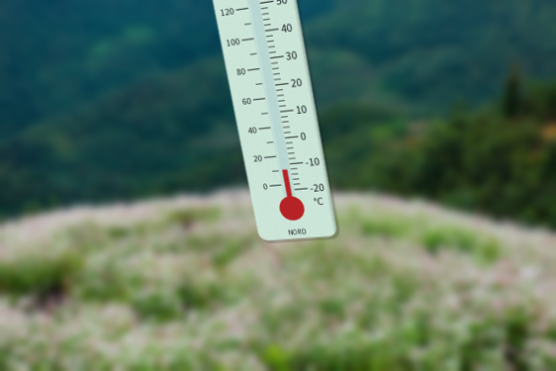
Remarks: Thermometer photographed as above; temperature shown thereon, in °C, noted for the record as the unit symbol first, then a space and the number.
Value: °C -12
